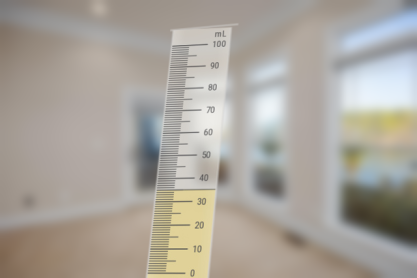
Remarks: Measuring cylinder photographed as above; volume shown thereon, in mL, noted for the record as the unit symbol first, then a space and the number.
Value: mL 35
